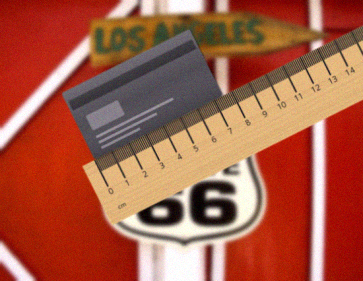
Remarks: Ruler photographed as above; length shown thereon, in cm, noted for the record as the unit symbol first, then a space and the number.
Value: cm 7.5
